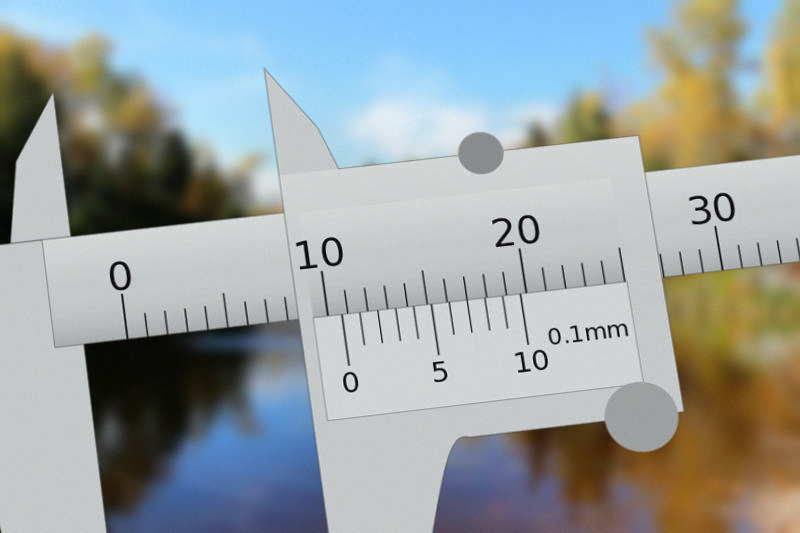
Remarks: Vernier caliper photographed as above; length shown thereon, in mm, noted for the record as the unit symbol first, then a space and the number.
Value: mm 10.7
